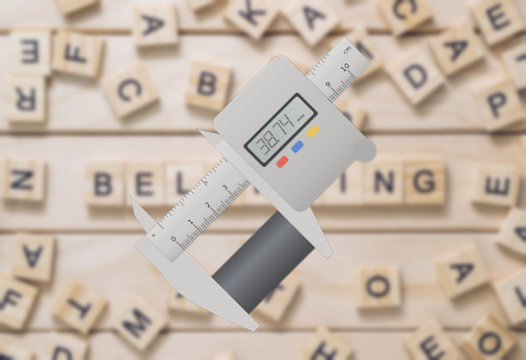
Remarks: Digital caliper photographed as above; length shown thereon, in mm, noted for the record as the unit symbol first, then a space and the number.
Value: mm 38.74
